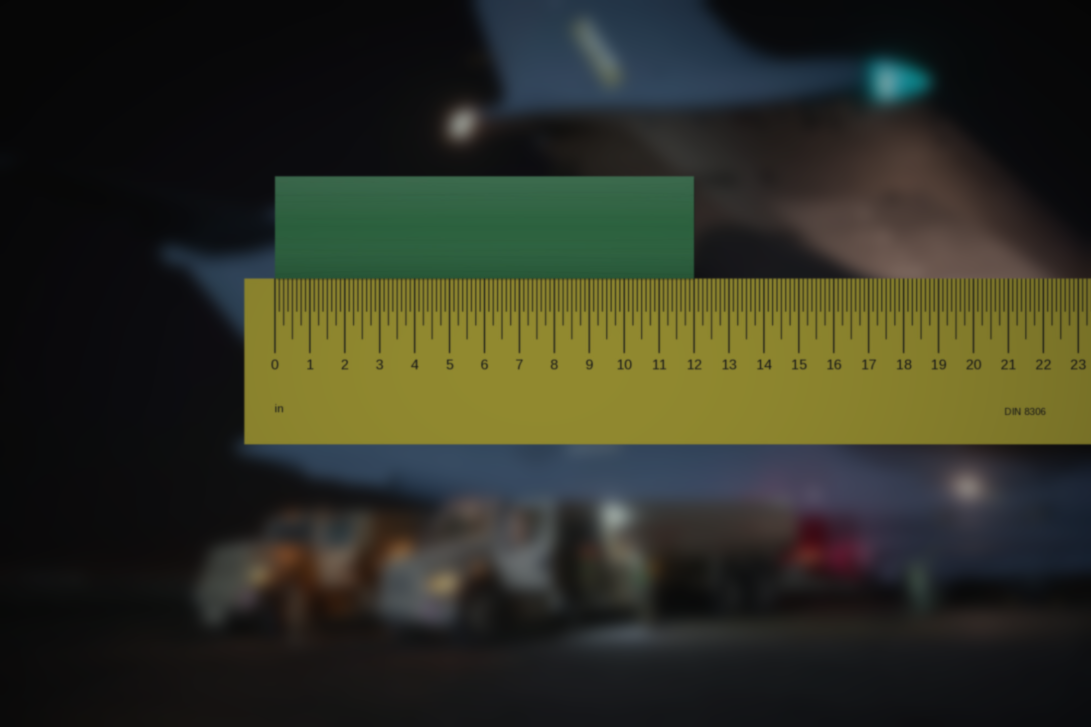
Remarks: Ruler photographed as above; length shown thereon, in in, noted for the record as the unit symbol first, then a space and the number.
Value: in 12
